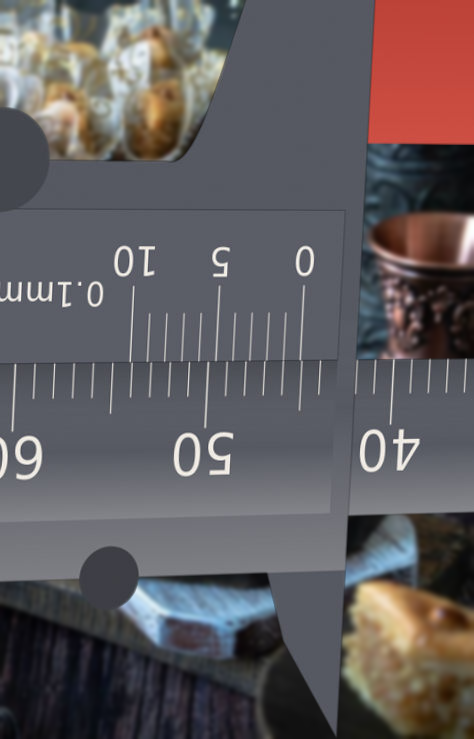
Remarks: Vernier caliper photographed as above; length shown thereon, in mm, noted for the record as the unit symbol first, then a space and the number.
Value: mm 45.1
